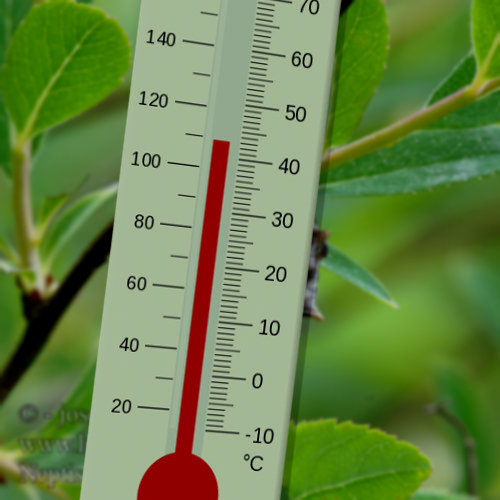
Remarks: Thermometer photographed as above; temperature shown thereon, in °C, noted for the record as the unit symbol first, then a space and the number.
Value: °C 43
